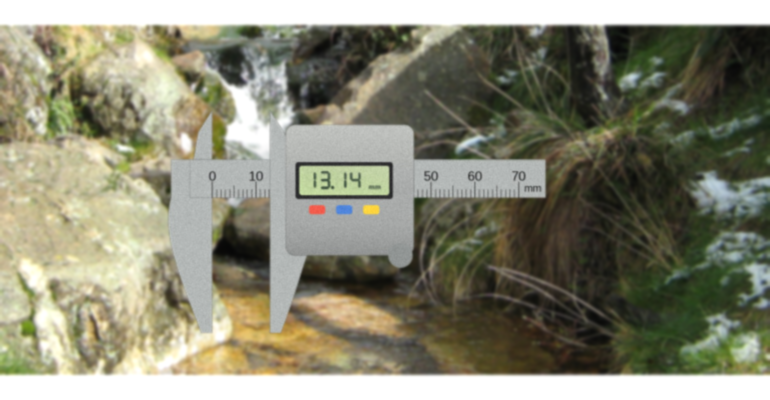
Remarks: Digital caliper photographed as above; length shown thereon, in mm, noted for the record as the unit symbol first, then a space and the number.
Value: mm 13.14
